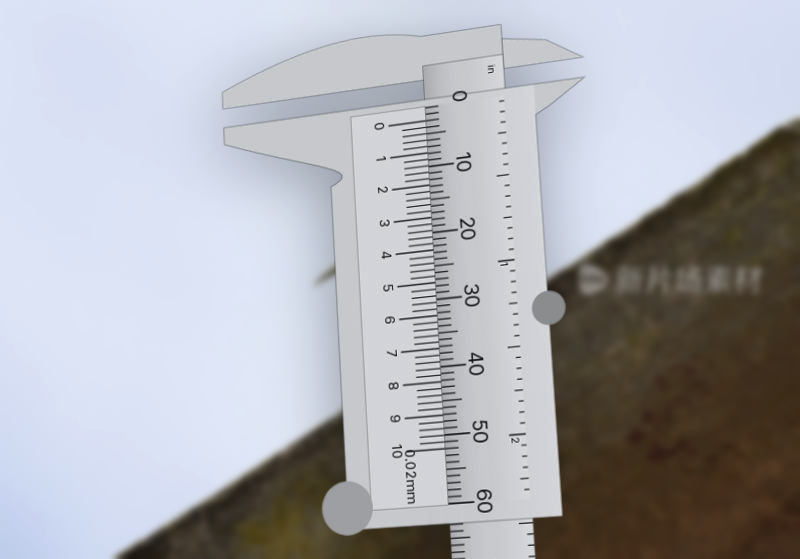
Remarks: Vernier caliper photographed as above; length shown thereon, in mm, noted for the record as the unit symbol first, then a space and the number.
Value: mm 3.0
